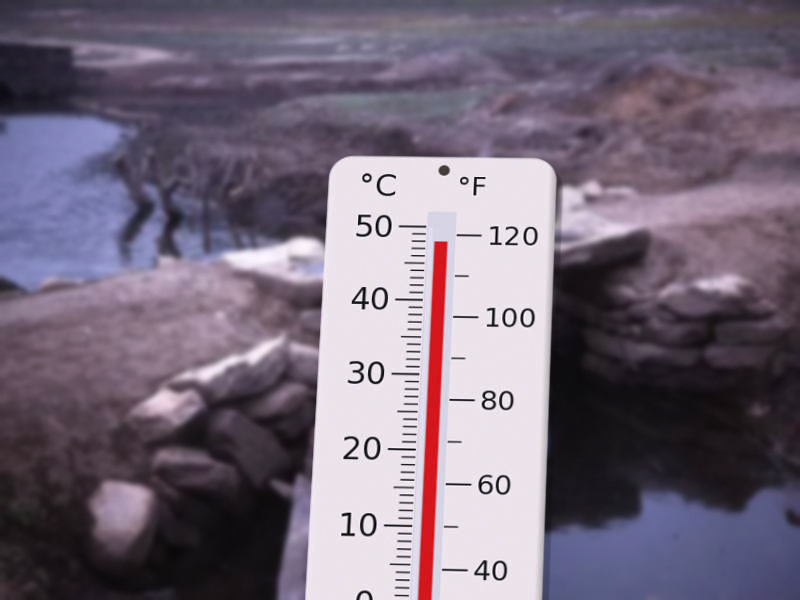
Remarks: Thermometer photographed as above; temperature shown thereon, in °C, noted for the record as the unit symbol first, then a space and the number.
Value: °C 48
